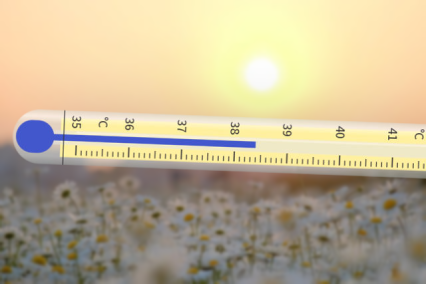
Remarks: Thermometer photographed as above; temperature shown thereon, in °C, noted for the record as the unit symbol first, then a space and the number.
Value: °C 38.4
